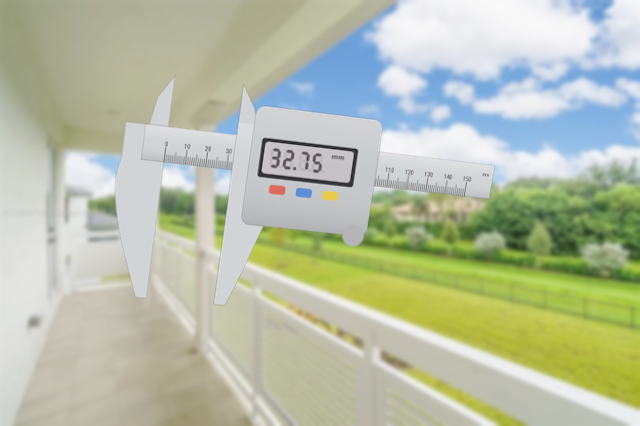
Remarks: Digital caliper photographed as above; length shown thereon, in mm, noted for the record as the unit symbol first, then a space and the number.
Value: mm 32.75
